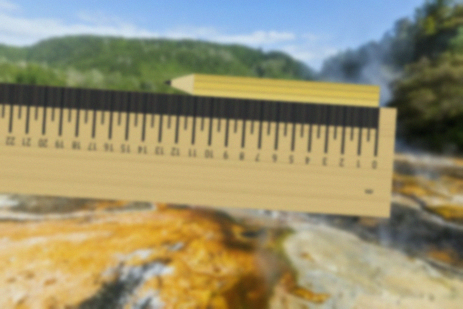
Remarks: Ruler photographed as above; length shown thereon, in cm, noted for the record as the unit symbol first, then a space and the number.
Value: cm 13
